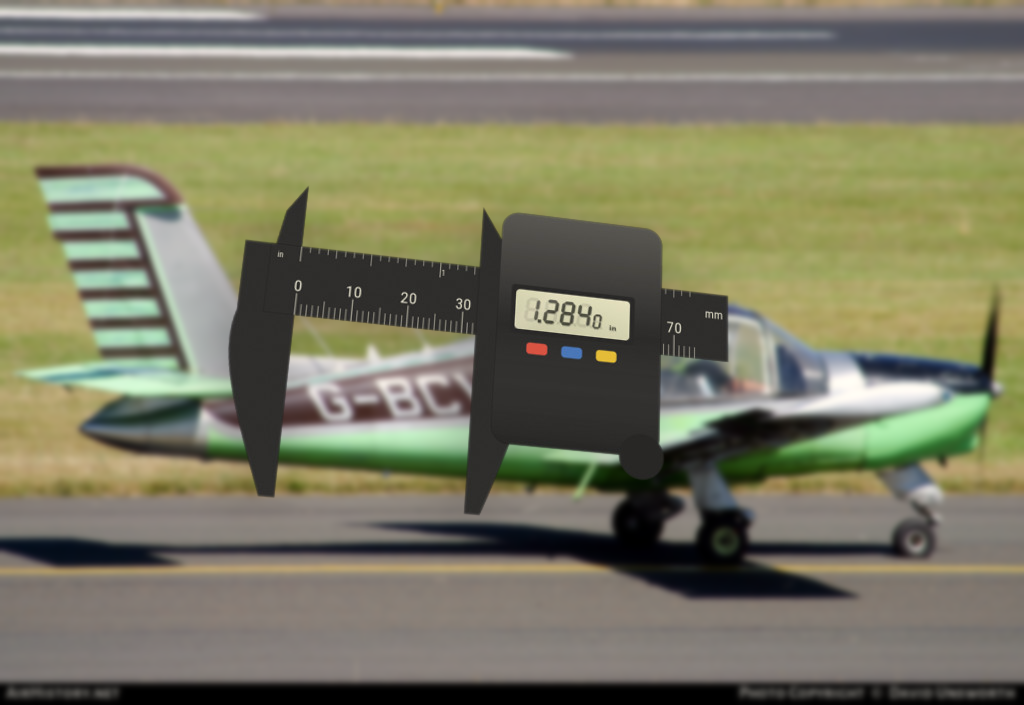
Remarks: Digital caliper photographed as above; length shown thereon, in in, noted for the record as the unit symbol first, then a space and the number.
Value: in 1.2840
